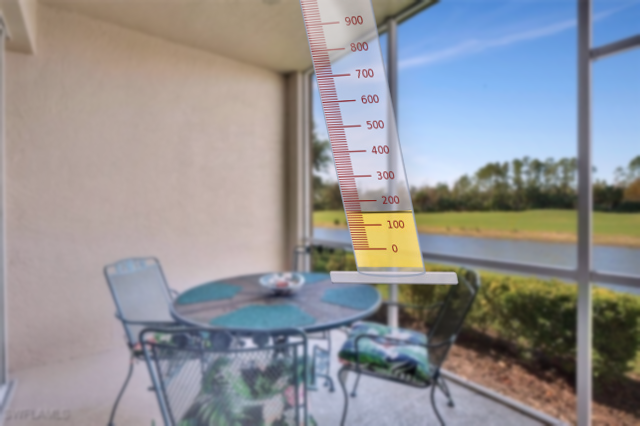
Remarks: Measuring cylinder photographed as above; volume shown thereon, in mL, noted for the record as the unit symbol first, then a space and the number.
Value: mL 150
